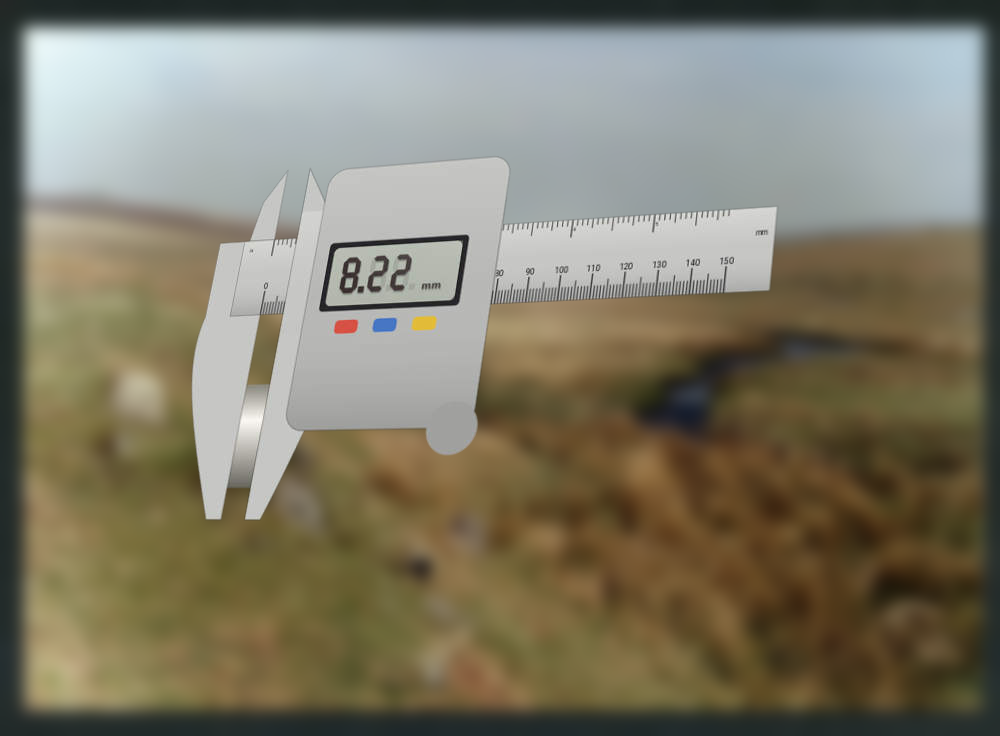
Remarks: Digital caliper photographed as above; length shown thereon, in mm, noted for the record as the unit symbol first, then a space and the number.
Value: mm 8.22
